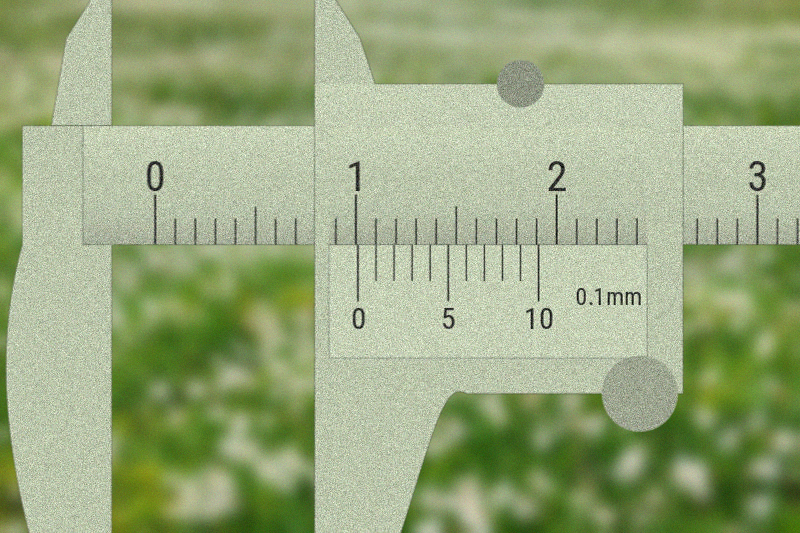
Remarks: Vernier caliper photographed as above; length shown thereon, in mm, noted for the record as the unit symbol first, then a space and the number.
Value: mm 10.1
